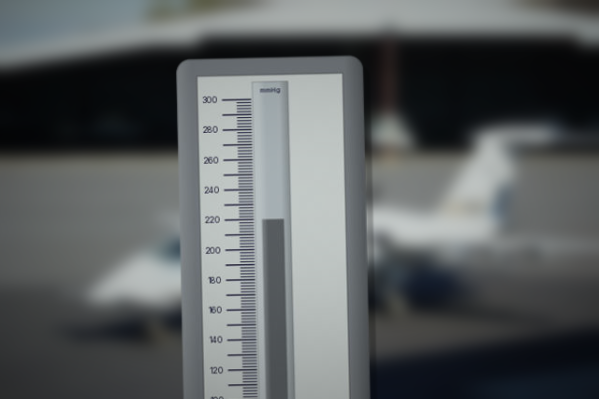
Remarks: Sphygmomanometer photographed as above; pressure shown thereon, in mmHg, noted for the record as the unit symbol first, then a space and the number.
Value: mmHg 220
